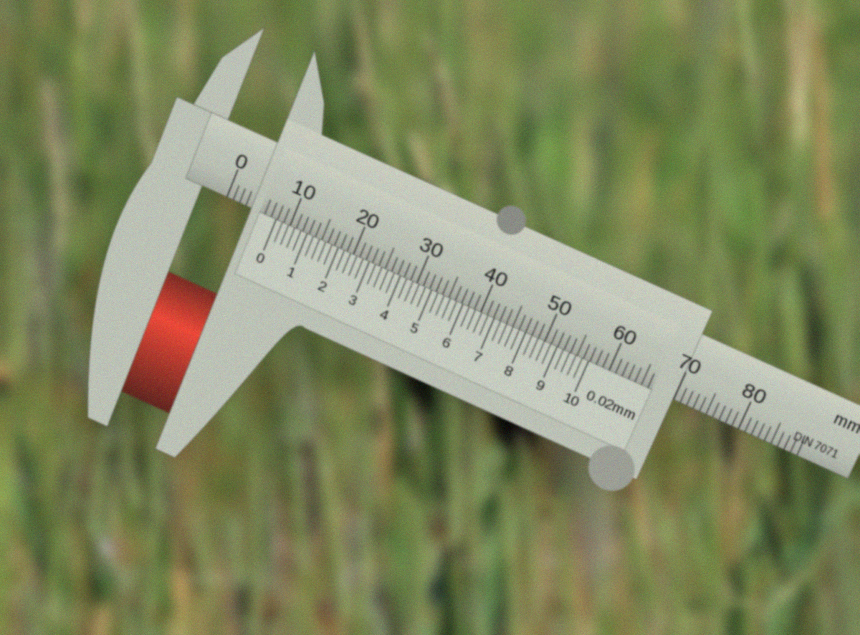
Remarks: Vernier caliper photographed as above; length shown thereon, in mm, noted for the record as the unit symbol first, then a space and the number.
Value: mm 7.8
